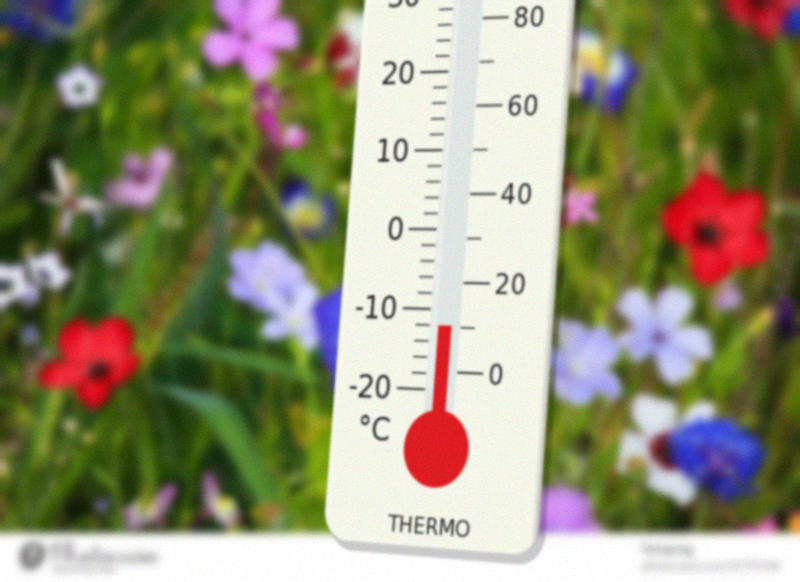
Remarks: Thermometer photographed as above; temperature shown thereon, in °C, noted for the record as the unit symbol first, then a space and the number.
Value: °C -12
